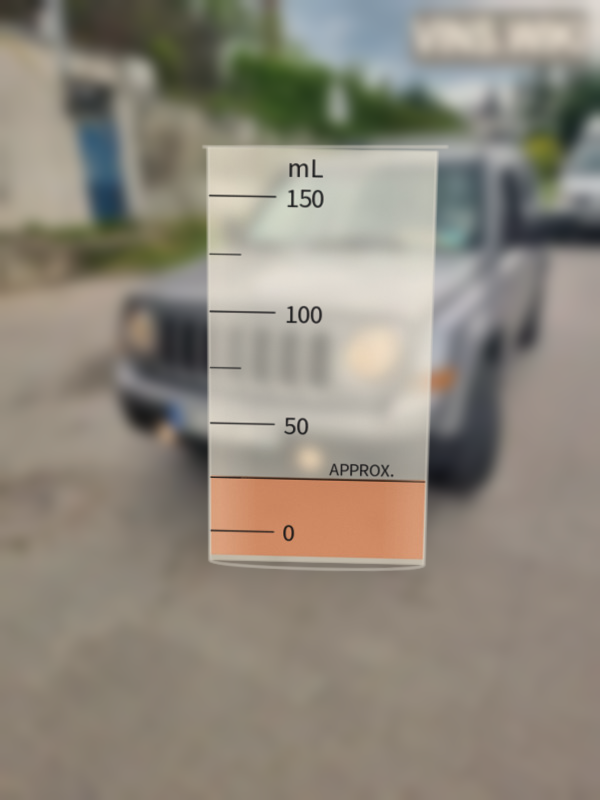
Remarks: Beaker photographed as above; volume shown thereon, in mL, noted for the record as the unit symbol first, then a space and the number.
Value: mL 25
